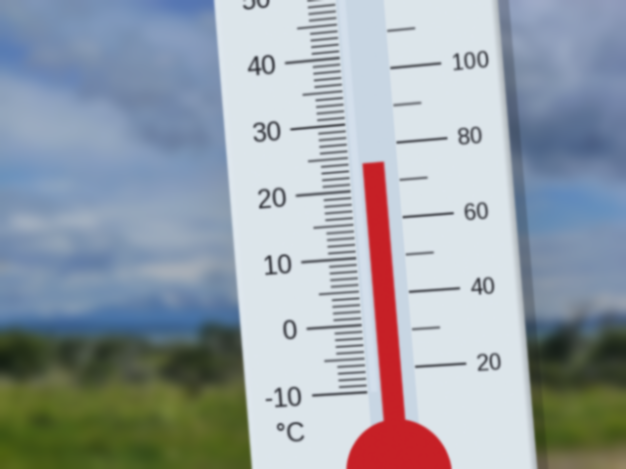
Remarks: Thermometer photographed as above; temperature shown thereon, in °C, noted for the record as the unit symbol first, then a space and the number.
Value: °C 24
